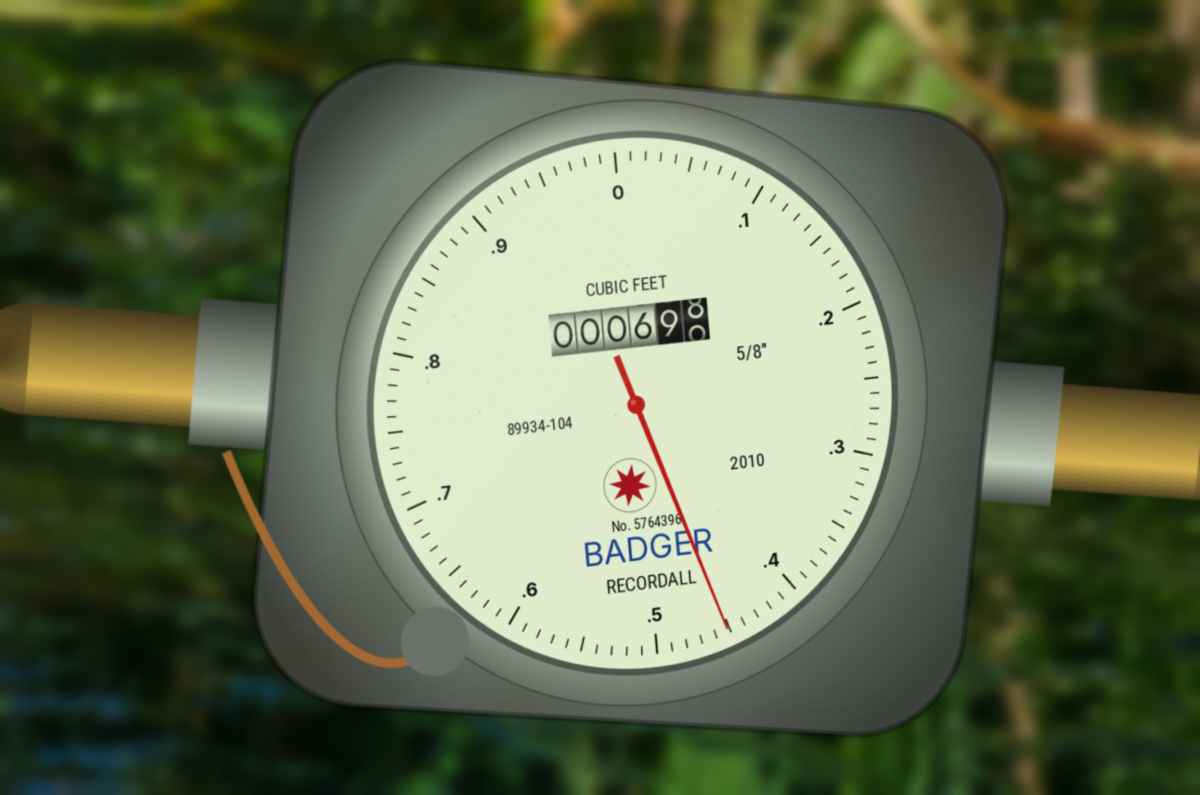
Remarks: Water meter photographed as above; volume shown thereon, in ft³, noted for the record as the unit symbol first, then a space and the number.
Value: ft³ 698.45
